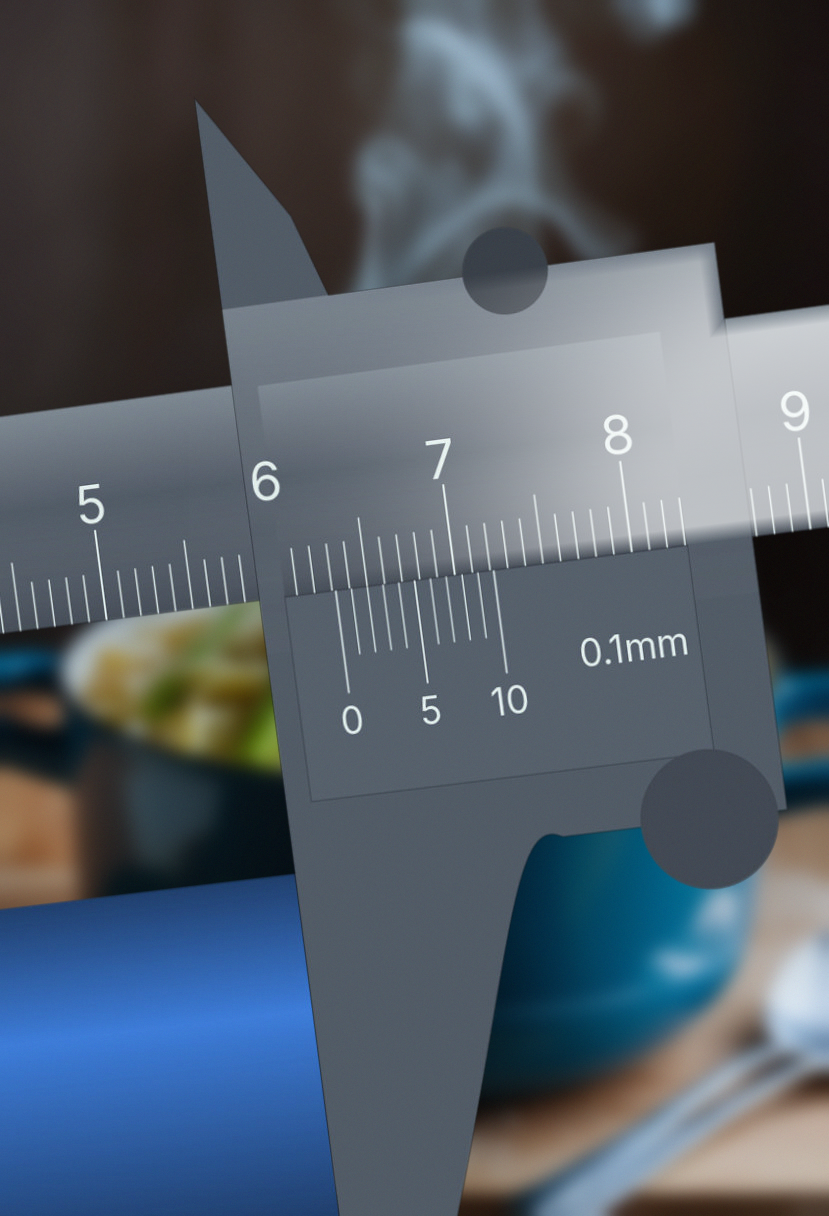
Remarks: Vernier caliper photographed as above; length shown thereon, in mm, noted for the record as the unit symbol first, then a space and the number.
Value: mm 63.2
